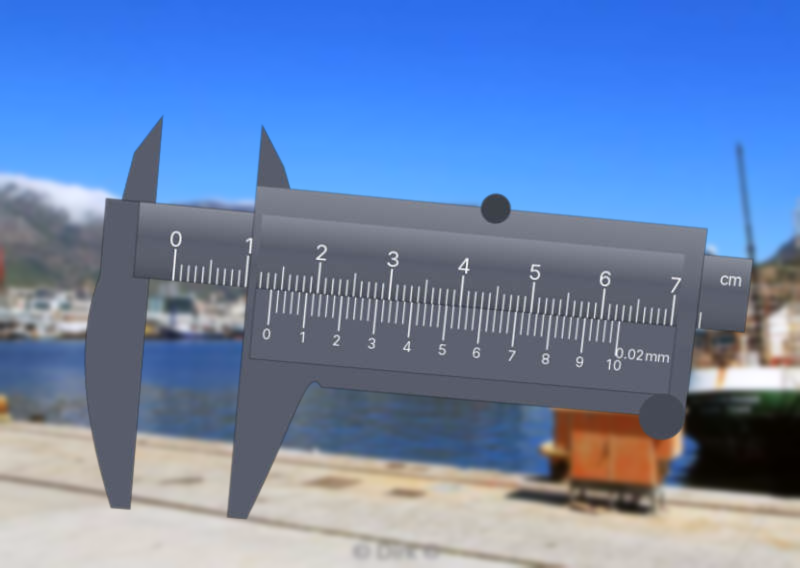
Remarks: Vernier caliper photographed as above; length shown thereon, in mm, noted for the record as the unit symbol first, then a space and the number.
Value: mm 13.6
